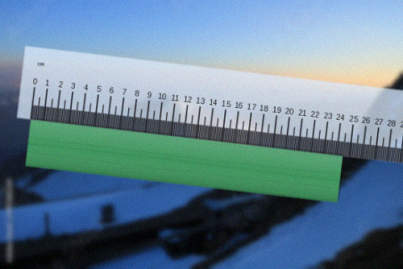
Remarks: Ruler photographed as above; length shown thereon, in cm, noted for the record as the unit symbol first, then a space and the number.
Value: cm 24.5
